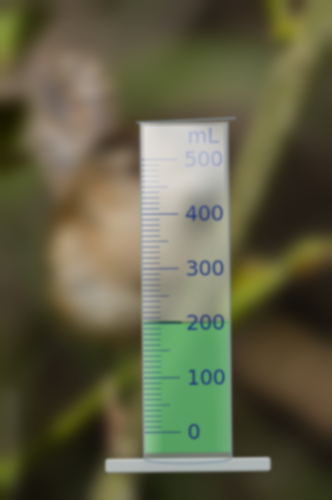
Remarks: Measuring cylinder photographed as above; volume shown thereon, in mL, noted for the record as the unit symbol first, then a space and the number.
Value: mL 200
